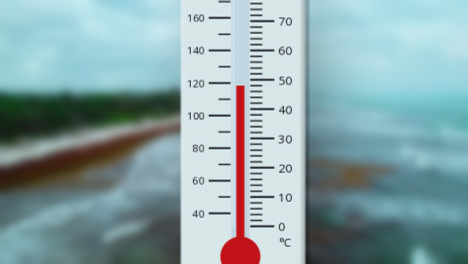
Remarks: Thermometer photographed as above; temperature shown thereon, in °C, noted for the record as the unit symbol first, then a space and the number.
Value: °C 48
